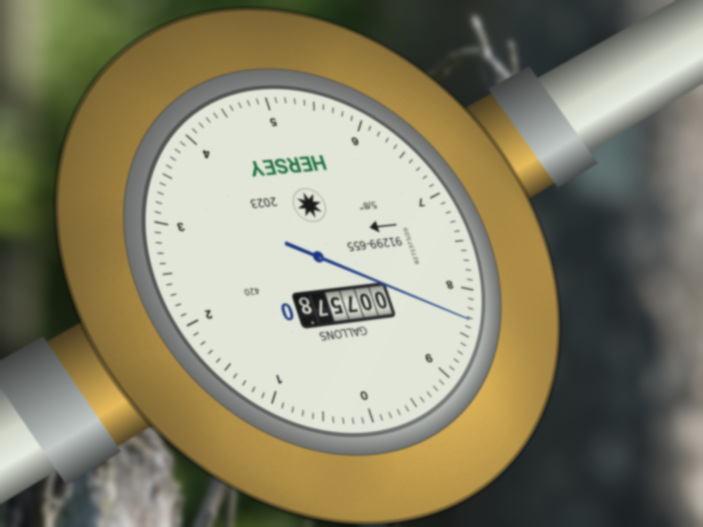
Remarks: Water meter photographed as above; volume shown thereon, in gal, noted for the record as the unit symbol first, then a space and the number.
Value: gal 75778.3
